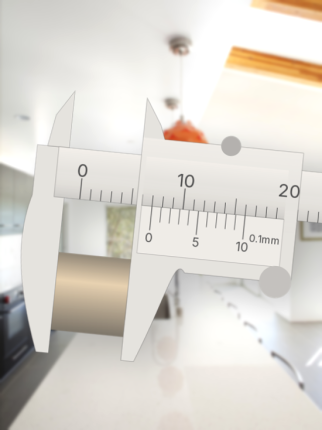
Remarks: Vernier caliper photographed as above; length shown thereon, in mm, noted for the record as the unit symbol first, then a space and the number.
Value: mm 7.0
